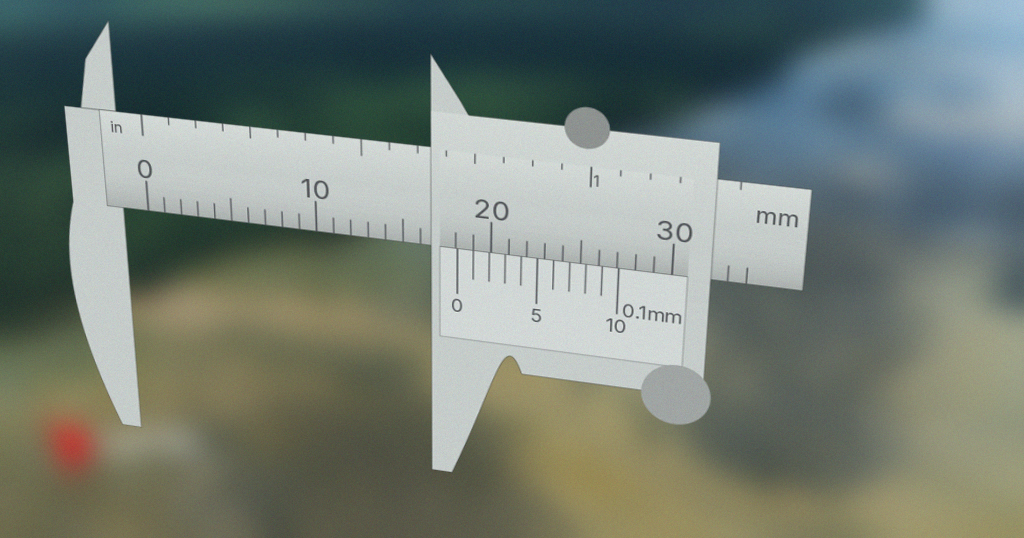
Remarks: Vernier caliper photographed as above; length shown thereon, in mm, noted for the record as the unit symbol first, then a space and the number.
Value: mm 18.1
